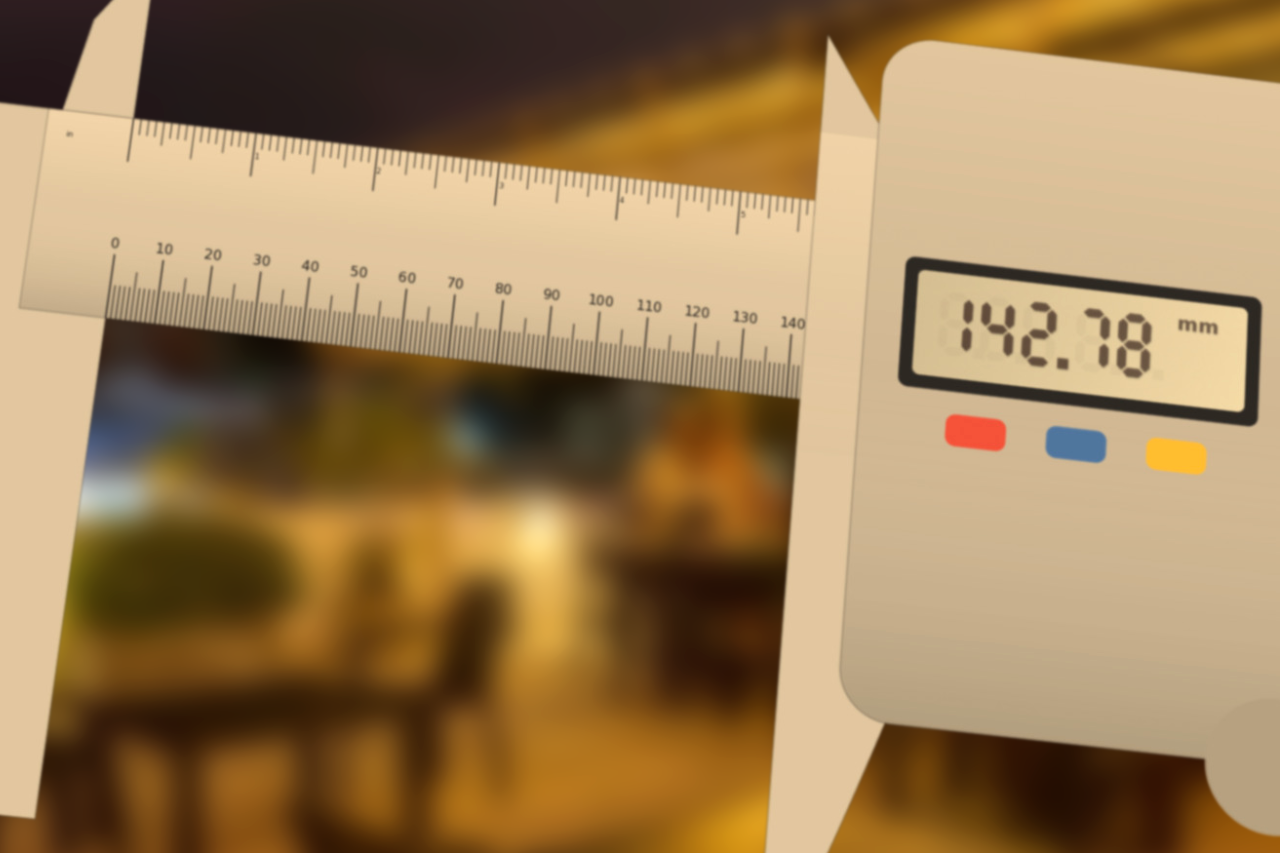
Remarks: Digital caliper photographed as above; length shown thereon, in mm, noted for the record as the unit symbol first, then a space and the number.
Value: mm 142.78
